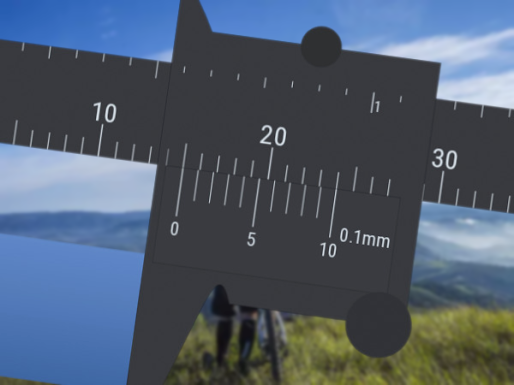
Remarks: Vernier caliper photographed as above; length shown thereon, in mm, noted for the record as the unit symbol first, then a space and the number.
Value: mm 15.0
